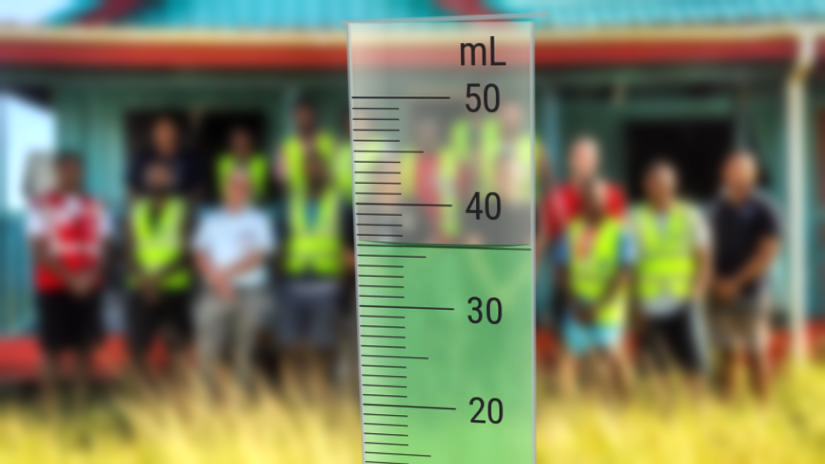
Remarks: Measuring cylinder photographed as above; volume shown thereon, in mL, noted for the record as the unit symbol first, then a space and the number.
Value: mL 36
